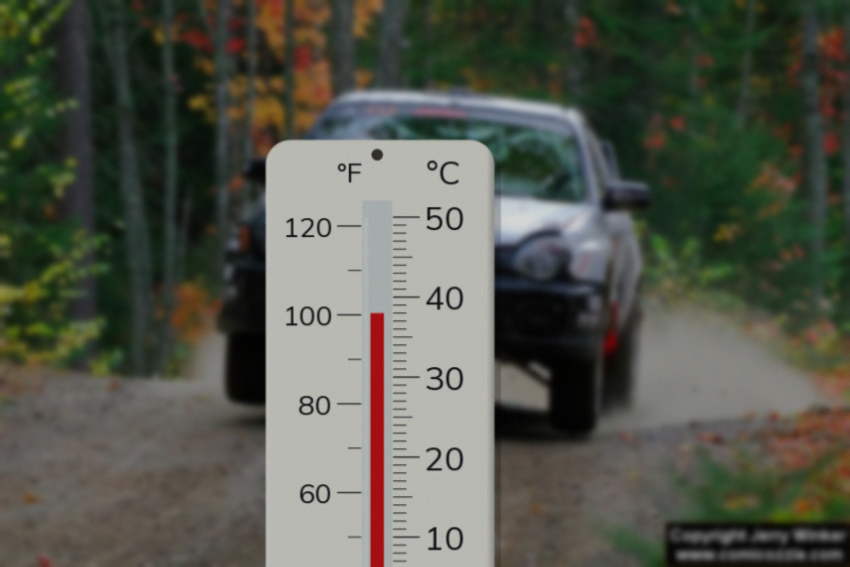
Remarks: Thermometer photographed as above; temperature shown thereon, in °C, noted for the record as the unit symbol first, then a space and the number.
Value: °C 38
